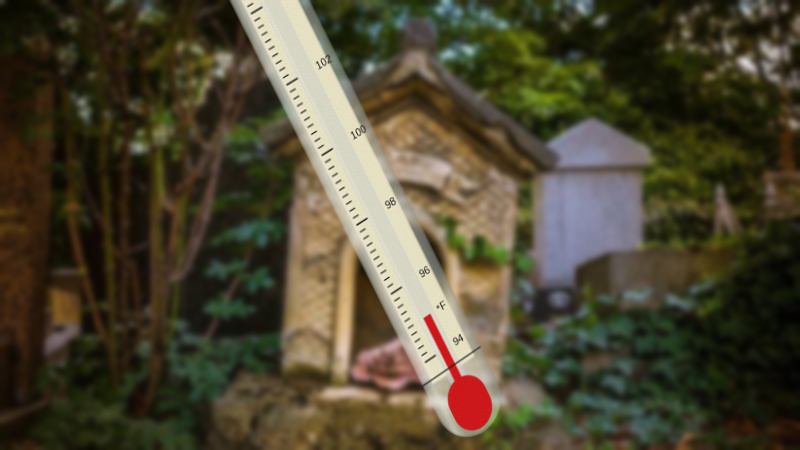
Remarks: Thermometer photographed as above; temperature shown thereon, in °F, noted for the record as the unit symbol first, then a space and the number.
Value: °F 95
